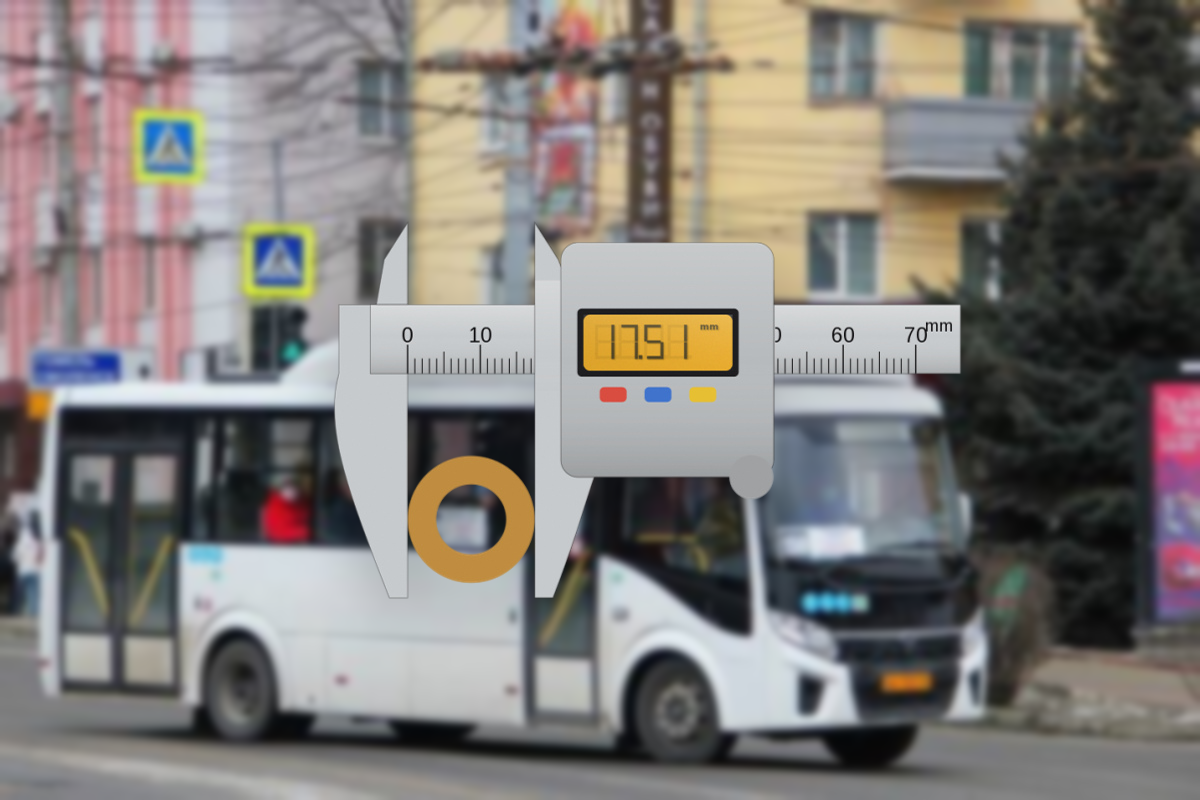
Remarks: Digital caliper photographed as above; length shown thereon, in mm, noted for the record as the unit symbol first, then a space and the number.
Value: mm 17.51
